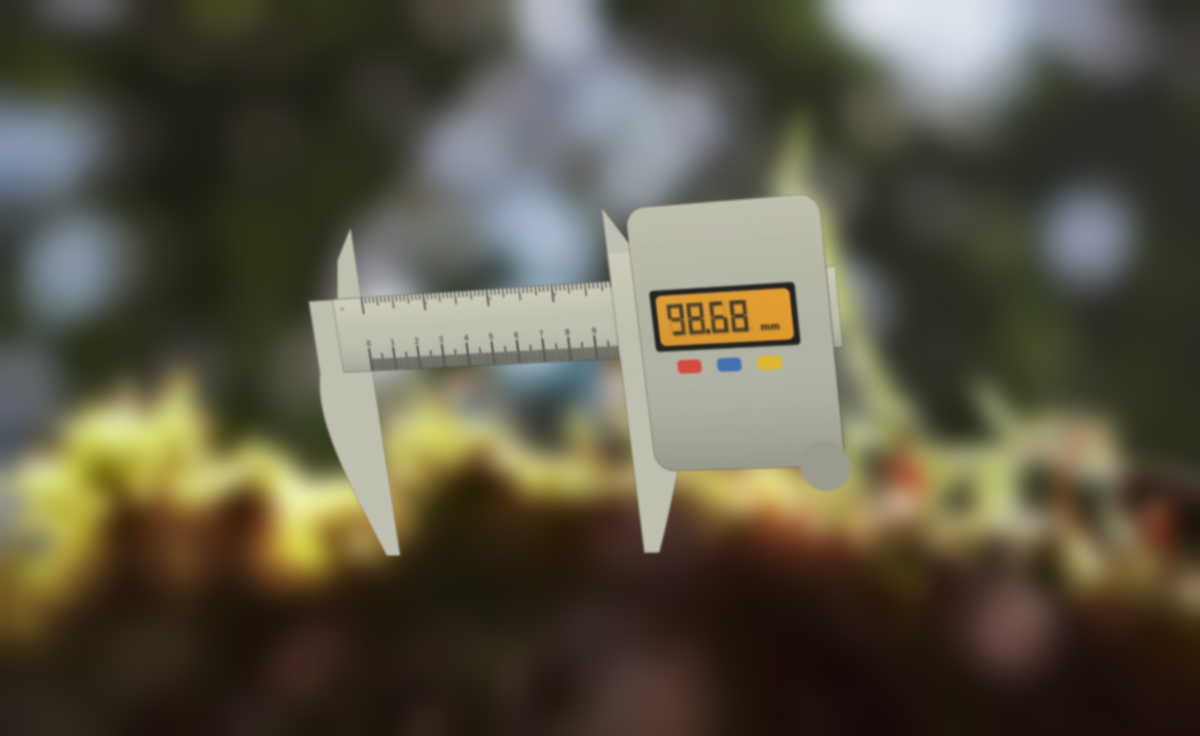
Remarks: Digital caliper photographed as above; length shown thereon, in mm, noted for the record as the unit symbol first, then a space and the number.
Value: mm 98.68
